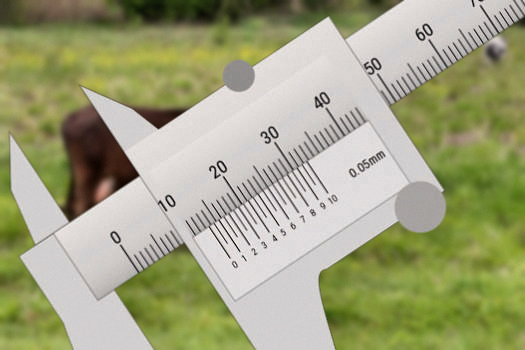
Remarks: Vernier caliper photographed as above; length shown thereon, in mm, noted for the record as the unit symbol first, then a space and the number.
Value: mm 13.6
